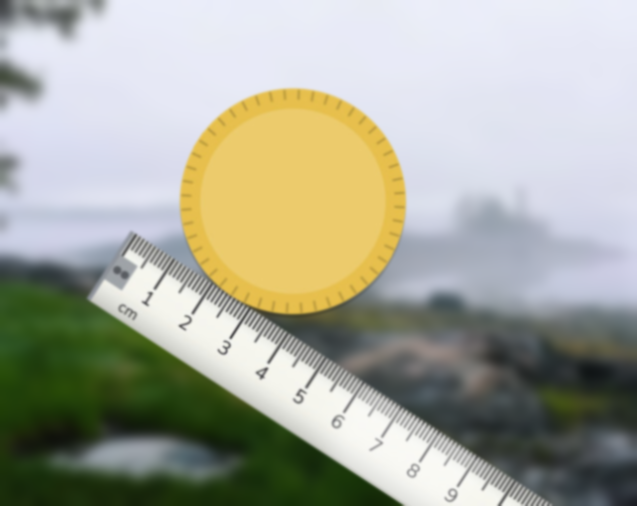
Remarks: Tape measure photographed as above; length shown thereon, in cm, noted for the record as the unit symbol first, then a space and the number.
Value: cm 5
